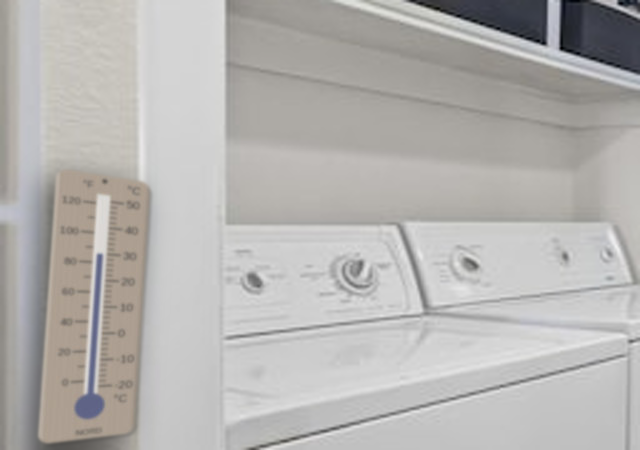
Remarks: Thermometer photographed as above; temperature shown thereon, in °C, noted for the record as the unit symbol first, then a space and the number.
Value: °C 30
